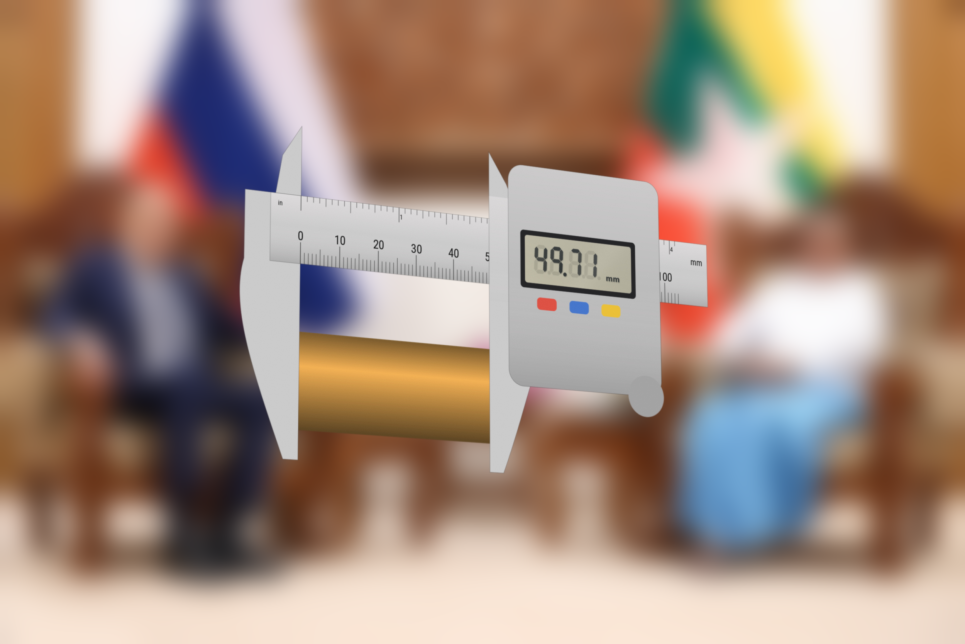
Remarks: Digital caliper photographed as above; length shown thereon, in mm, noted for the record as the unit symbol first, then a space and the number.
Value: mm 49.71
